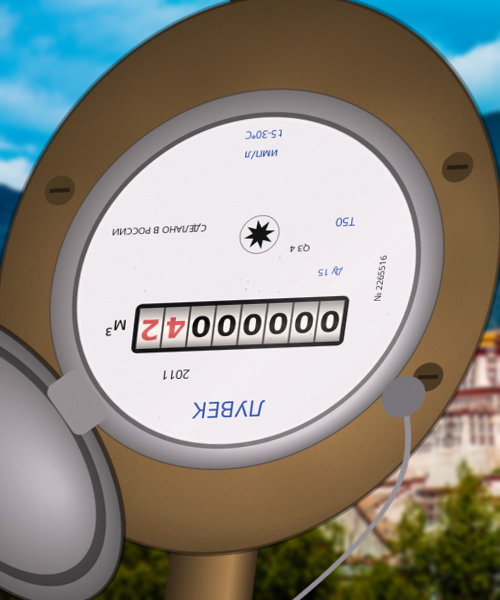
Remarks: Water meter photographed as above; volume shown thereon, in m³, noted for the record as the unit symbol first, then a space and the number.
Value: m³ 0.42
